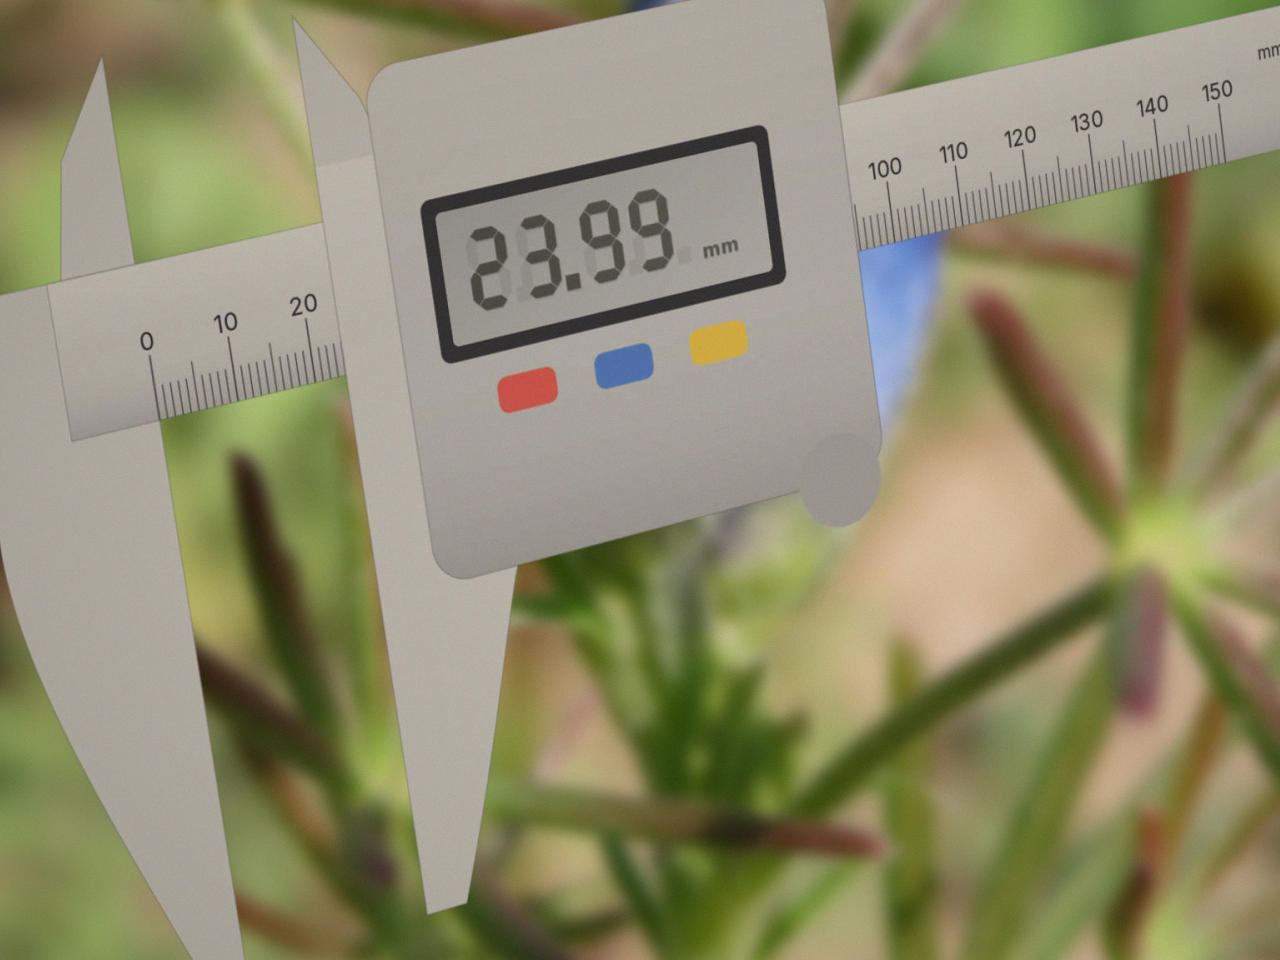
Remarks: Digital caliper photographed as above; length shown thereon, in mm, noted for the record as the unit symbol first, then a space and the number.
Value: mm 23.99
